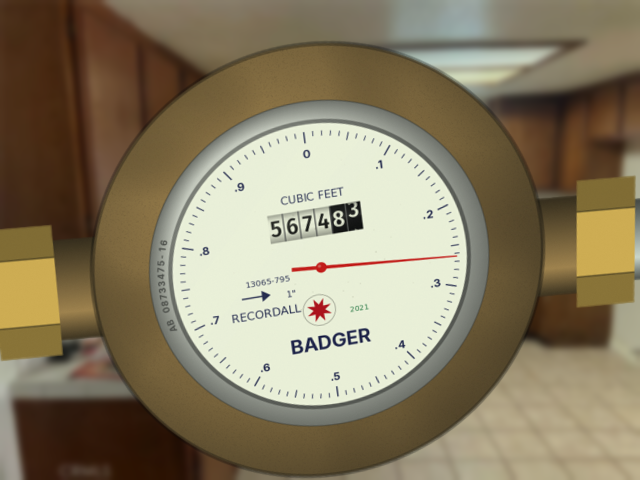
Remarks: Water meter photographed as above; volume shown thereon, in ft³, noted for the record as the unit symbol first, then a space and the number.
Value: ft³ 567483.26
